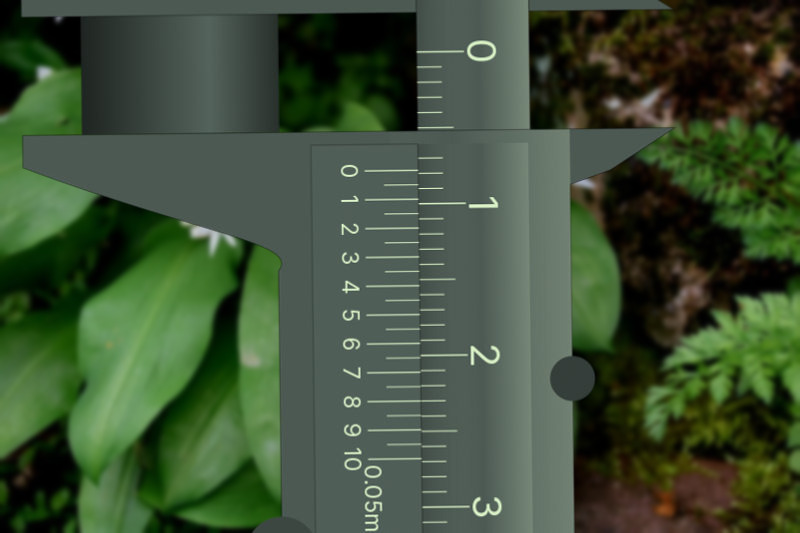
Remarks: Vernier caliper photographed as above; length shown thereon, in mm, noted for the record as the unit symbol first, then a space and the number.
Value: mm 7.8
